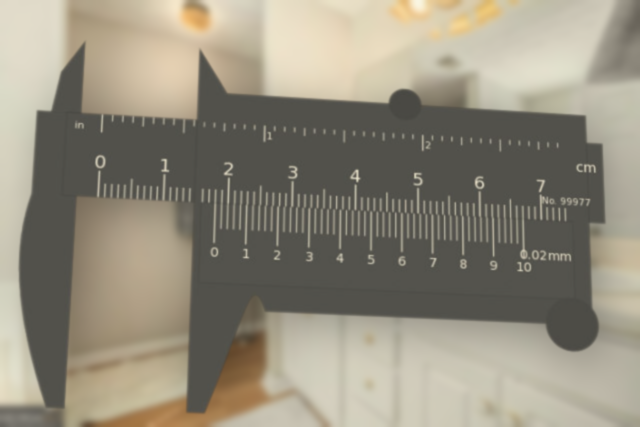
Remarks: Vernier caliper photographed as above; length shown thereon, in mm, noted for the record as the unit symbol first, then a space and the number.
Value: mm 18.0
